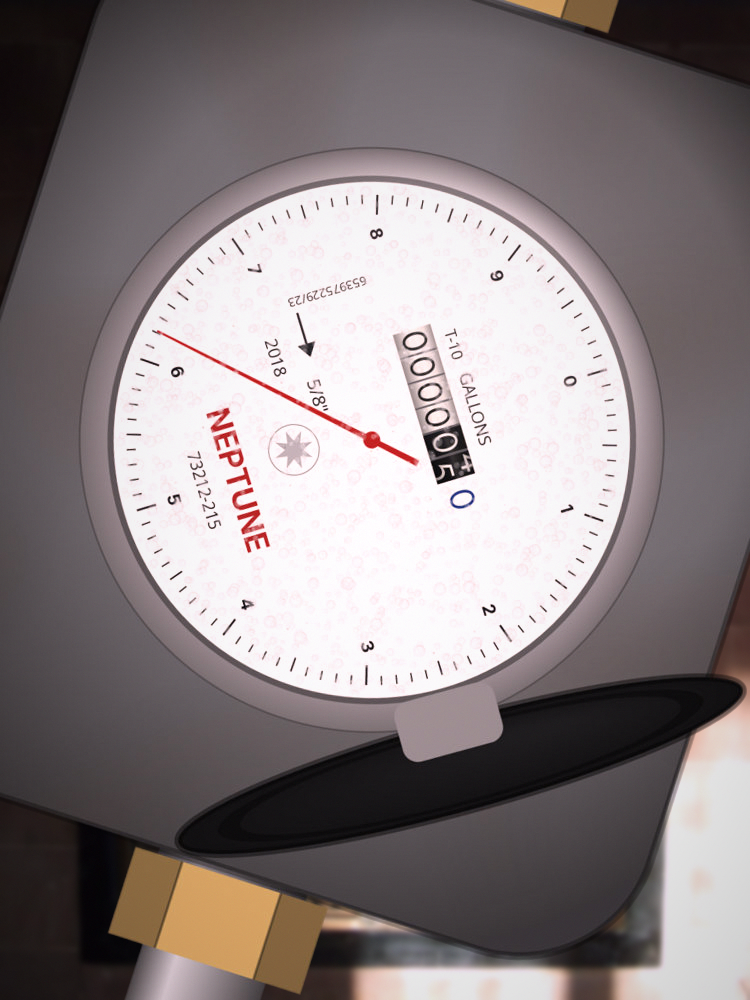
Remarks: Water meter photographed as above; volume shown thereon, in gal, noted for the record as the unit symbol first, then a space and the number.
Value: gal 46.2
